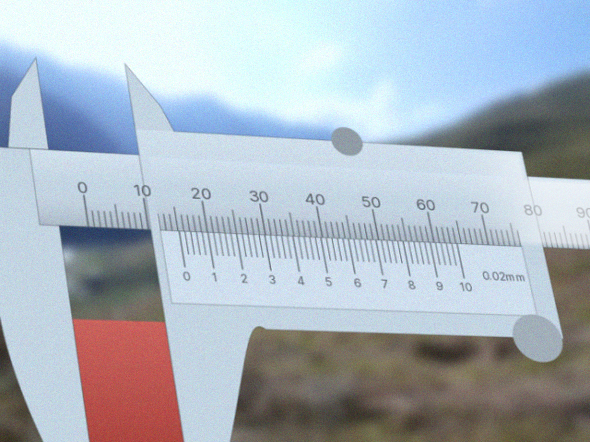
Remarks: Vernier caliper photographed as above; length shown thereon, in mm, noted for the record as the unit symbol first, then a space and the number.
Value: mm 15.2
